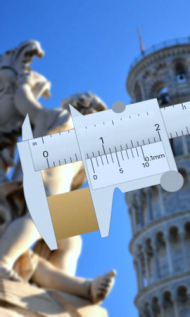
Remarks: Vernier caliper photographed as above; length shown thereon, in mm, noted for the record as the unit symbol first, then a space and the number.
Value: mm 7.4
